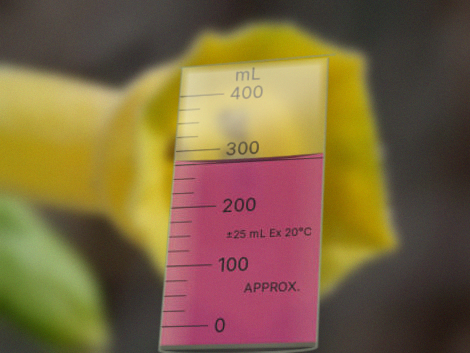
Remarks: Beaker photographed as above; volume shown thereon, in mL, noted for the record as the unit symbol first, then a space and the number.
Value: mL 275
